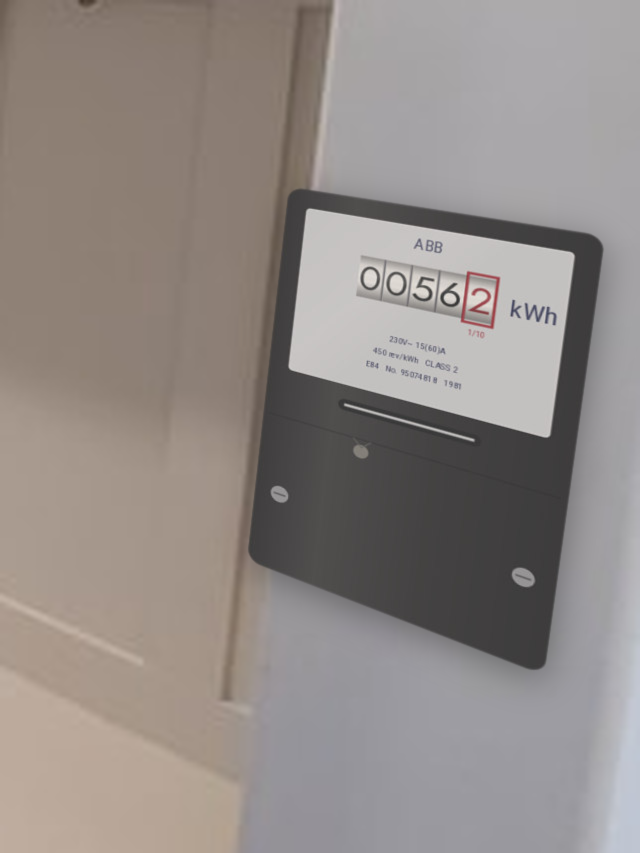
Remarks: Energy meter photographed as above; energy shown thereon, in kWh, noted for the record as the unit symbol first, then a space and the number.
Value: kWh 56.2
